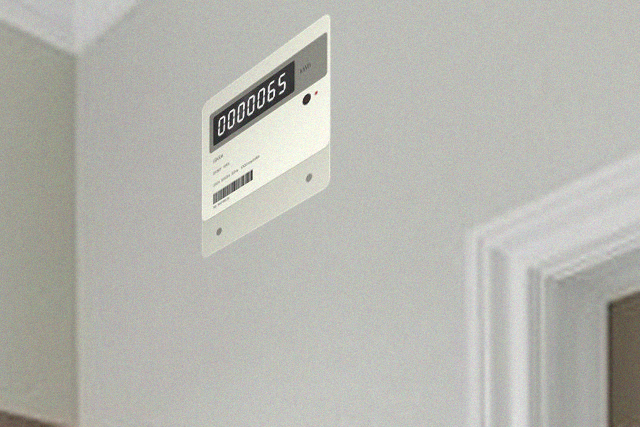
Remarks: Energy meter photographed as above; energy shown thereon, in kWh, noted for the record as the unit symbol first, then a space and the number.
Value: kWh 65
